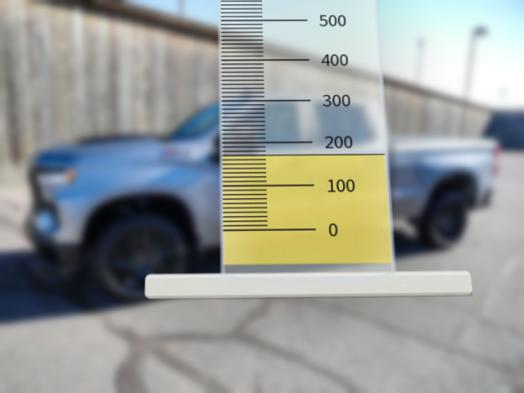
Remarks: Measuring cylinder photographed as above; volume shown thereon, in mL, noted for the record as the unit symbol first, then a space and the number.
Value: mL 170
